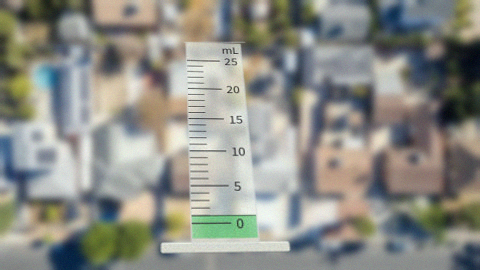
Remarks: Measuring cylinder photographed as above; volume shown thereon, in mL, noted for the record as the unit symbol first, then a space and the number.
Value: mL 1
